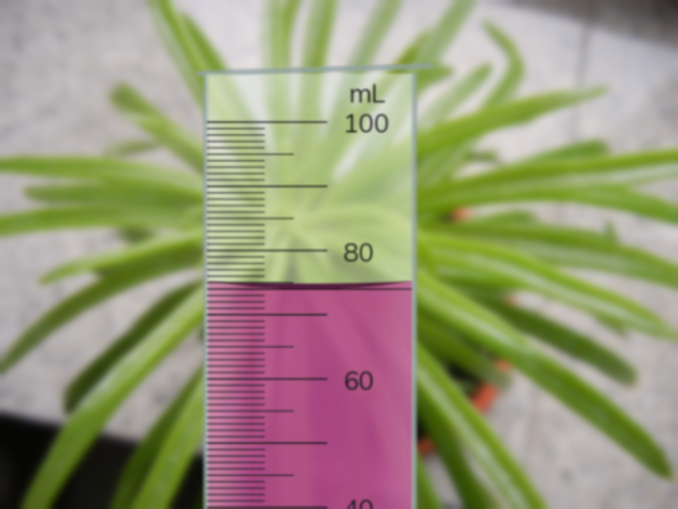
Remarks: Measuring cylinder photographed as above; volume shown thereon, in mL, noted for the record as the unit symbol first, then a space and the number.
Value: mL 74
